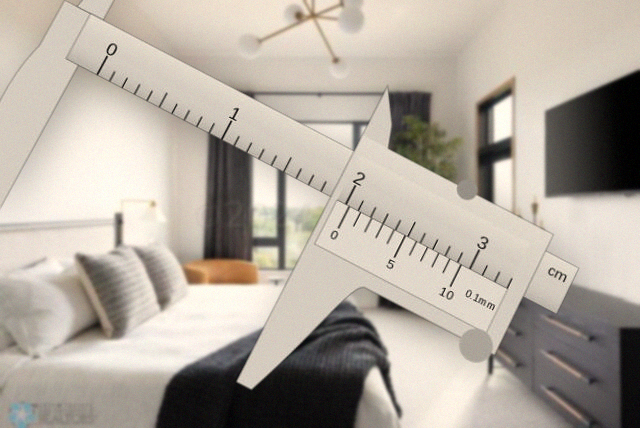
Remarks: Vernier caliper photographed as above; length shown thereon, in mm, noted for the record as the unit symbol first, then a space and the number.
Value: mm 20.3
